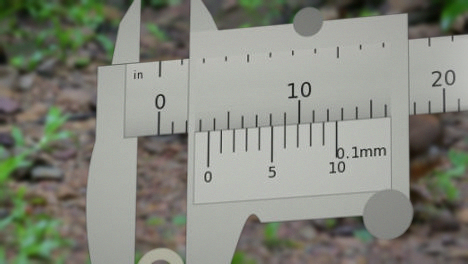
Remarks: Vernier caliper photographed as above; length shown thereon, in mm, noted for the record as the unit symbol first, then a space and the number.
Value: mm 3.6
